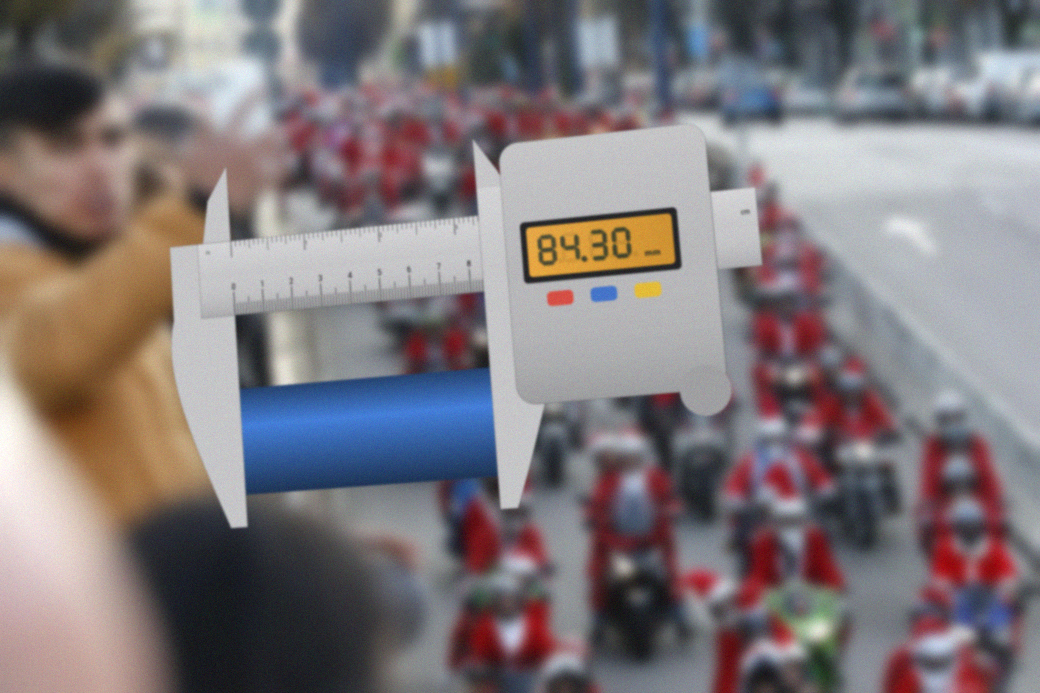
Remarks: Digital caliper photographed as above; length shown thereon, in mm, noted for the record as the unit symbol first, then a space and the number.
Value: mm 84.30
